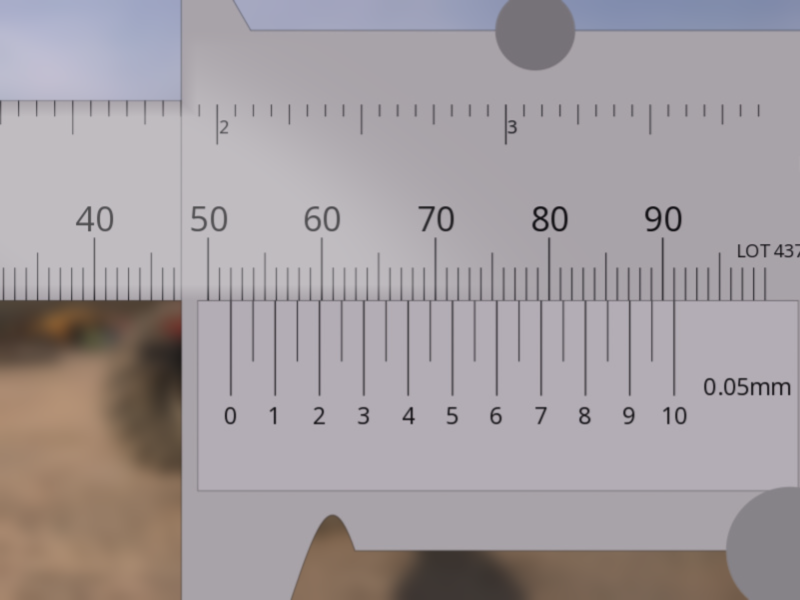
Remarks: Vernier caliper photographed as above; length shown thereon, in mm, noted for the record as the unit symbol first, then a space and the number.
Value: mm 52.0
